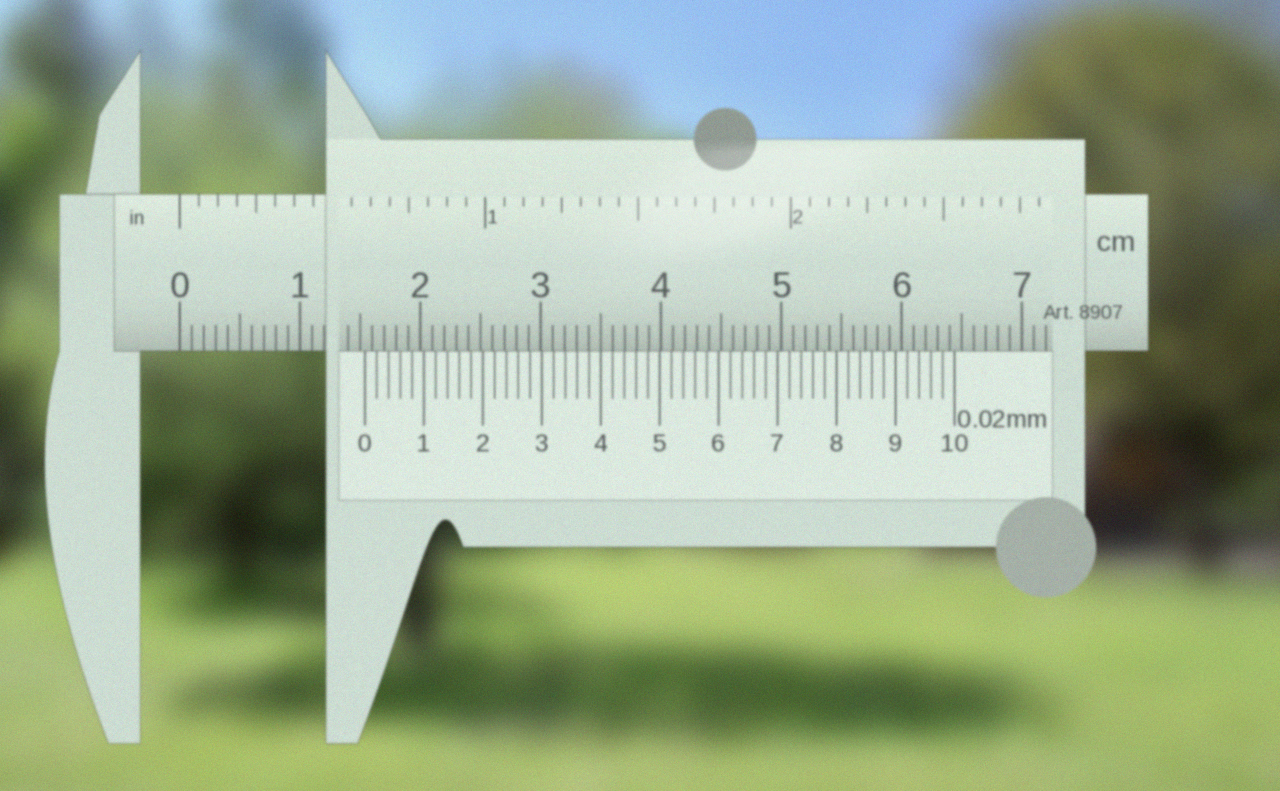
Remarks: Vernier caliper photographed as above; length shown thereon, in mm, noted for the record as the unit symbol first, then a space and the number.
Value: mm 15.4
